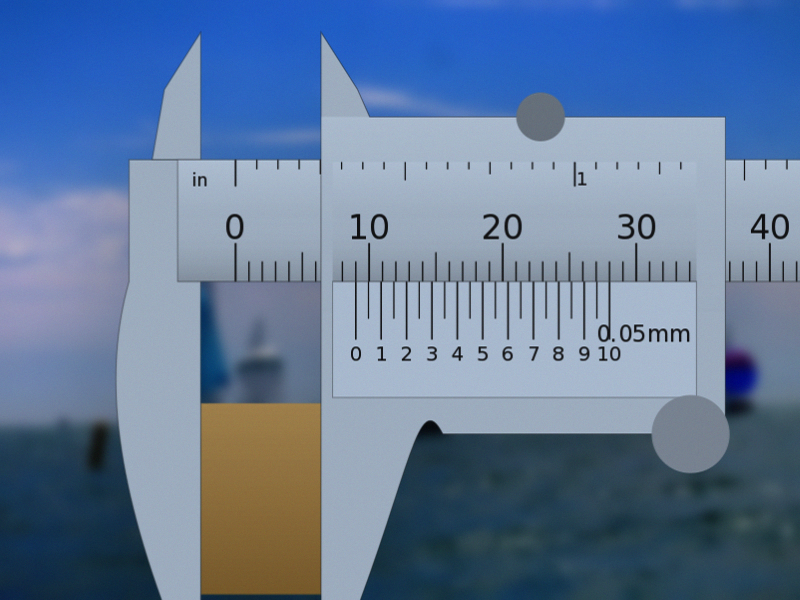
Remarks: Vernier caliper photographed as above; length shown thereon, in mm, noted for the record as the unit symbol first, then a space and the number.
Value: mm 9.0
